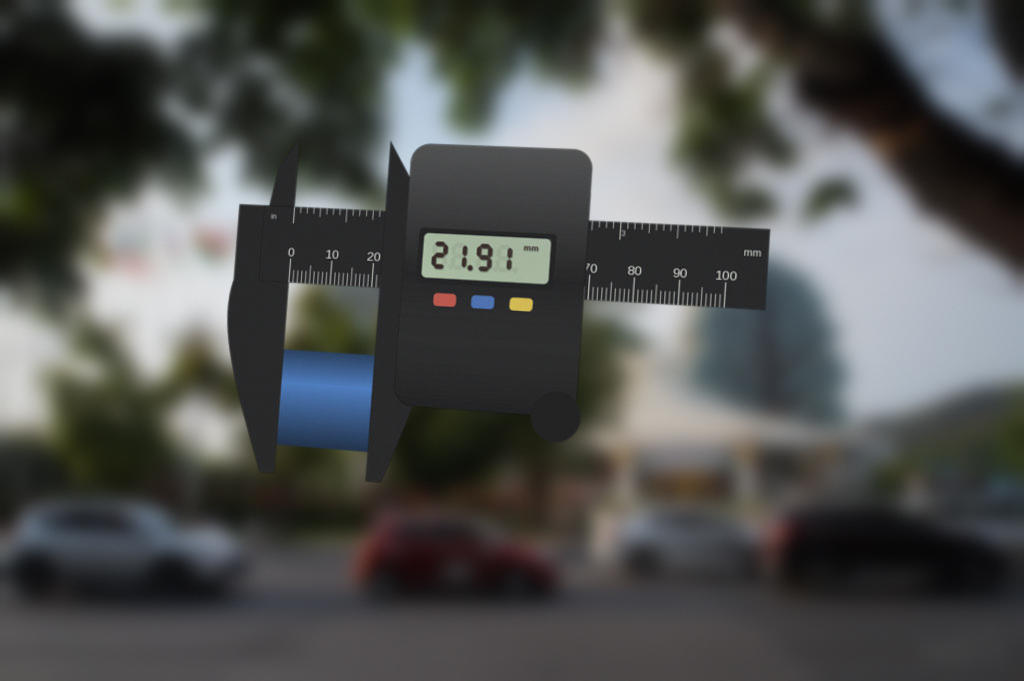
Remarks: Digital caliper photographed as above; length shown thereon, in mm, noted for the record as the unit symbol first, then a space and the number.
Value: mm 21.91
